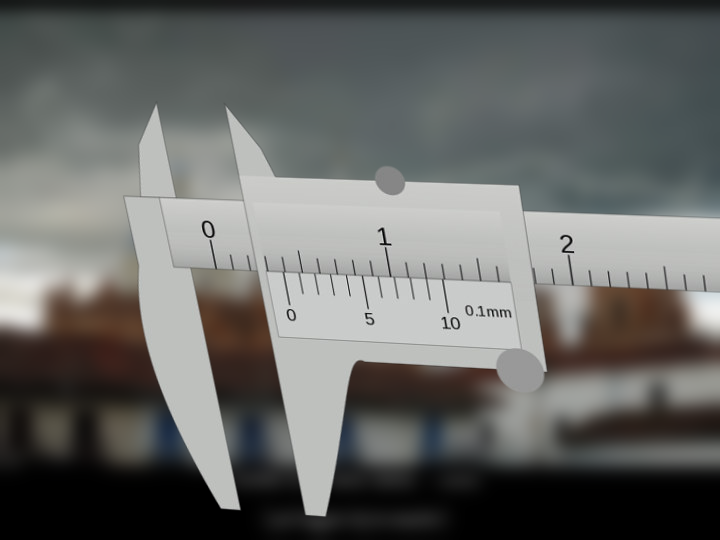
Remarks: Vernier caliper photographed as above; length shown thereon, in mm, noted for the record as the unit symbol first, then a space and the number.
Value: mm 3.9
